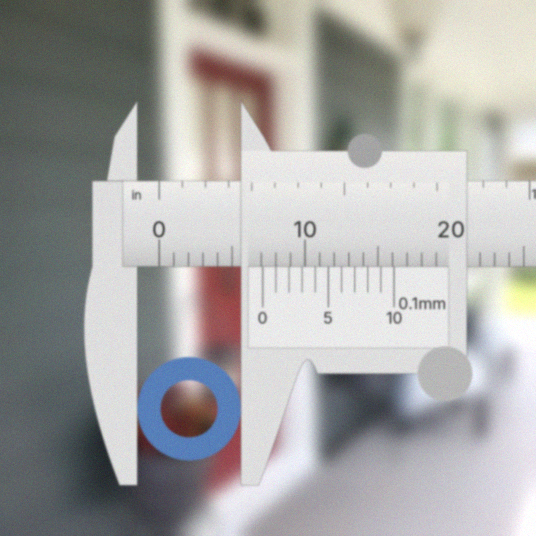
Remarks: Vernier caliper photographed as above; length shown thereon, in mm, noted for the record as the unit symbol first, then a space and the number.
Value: mm 7.1
